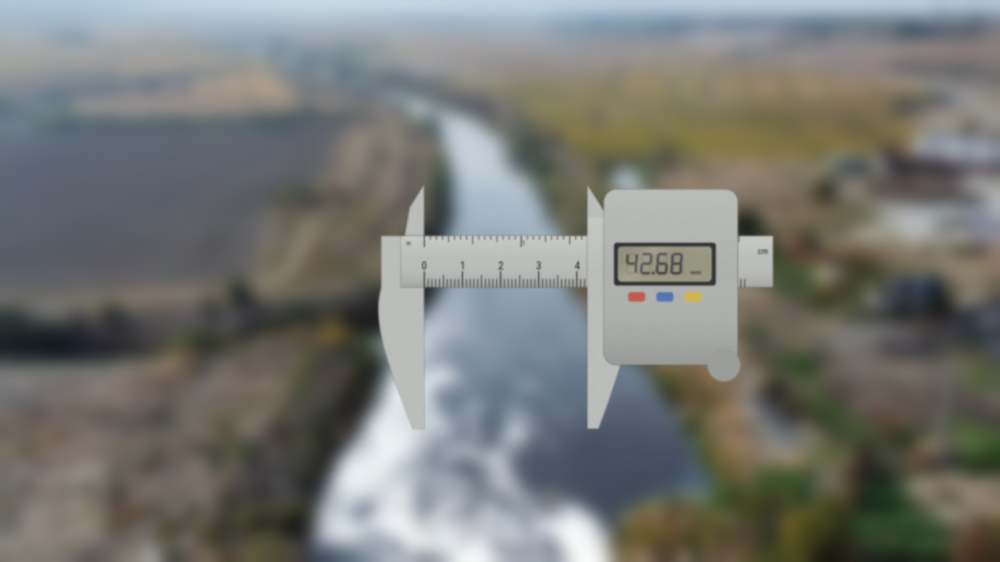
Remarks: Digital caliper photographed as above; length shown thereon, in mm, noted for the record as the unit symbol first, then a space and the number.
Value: mm 42.68
